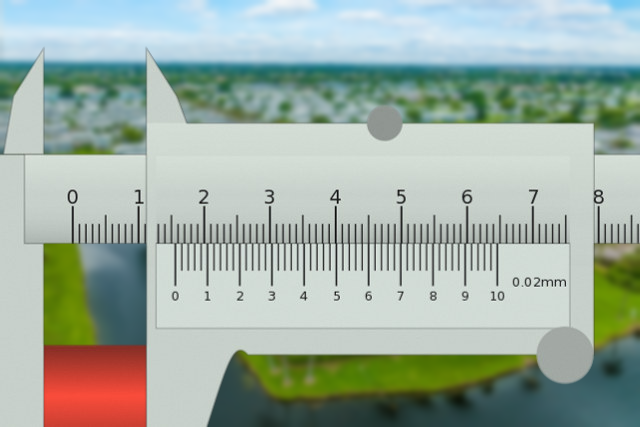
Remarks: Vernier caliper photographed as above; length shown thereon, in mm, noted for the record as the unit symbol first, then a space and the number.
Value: mm 15.6
